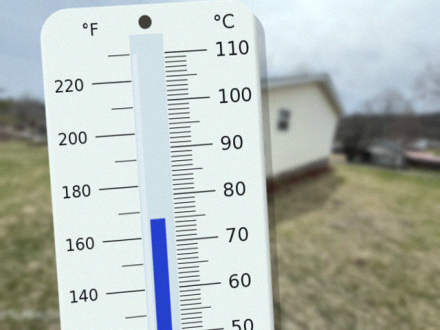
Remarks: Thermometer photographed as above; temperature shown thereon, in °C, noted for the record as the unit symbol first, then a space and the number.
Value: °C 75
